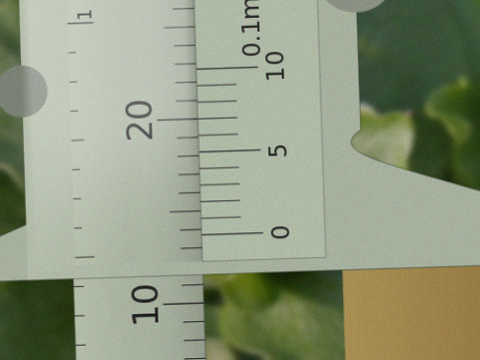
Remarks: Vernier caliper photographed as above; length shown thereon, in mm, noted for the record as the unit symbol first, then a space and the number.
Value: mm 13.7
